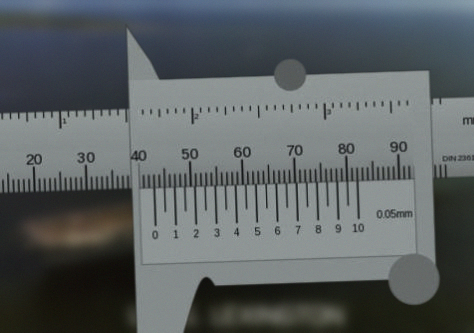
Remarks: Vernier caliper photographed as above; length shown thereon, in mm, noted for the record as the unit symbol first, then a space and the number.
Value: mm 43.0
